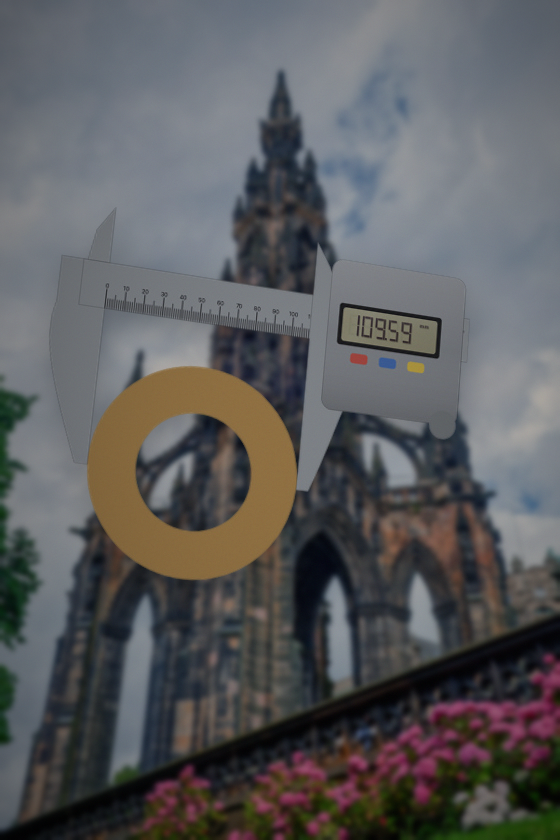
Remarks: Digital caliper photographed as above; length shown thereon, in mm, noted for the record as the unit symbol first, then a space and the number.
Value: mm 109.59
